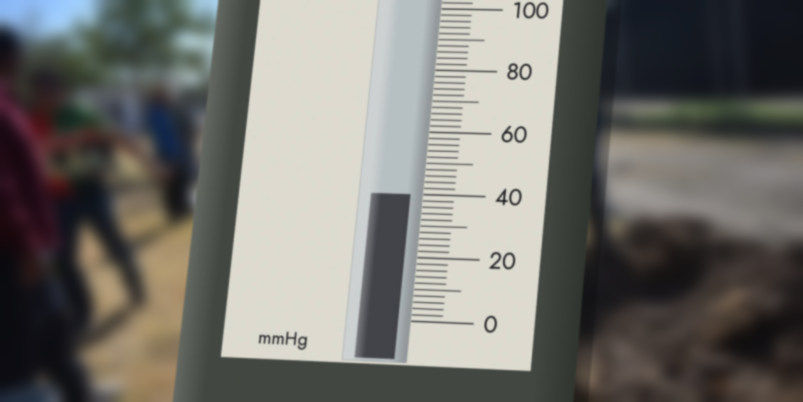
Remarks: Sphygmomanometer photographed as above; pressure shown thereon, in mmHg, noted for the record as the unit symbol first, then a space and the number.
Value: mmHg 40
